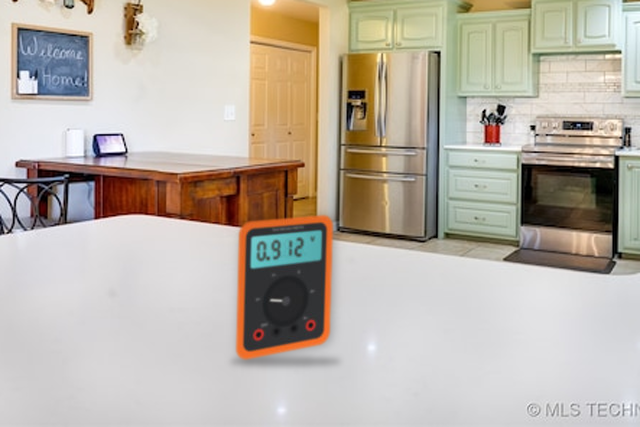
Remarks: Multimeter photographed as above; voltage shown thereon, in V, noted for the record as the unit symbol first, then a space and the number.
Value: V 0.912
